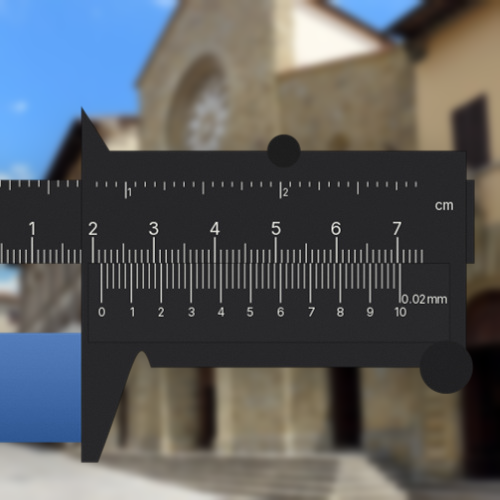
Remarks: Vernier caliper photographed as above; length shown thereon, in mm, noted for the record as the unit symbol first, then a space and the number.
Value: mm 21.4
